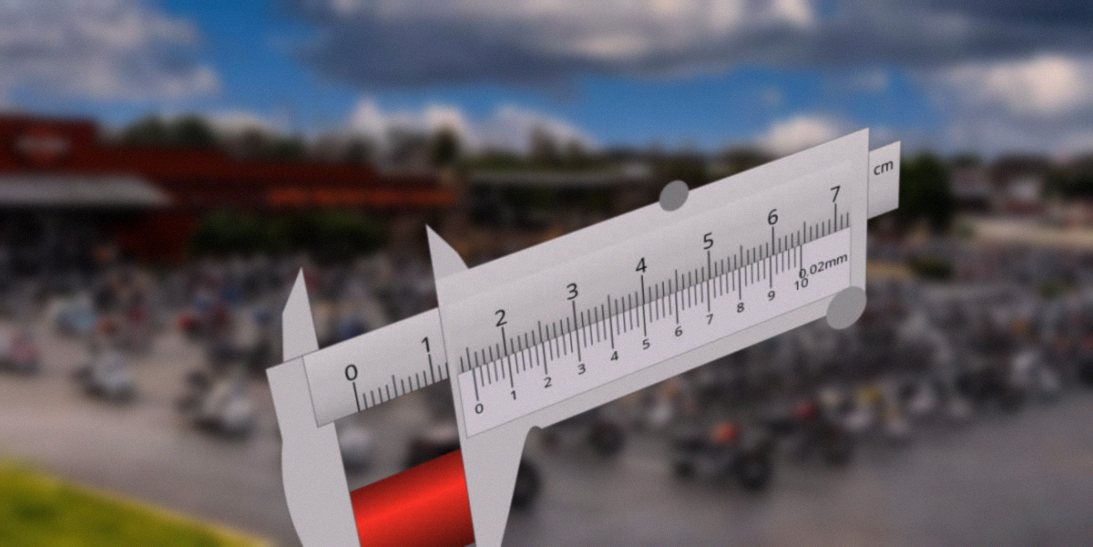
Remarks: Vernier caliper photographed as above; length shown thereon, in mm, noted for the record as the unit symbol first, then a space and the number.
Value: mm 15.4
